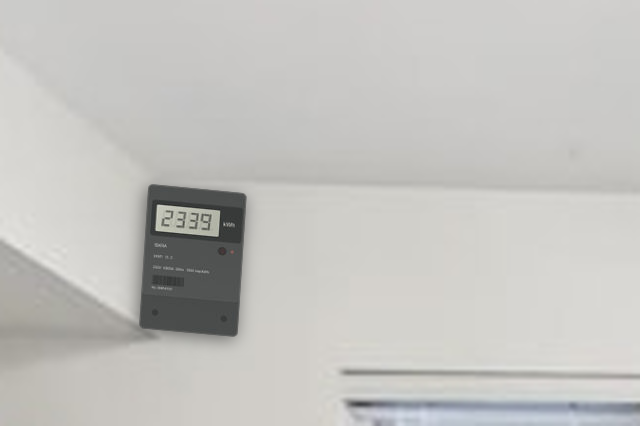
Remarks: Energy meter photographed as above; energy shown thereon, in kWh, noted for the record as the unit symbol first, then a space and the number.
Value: kWh 2339
